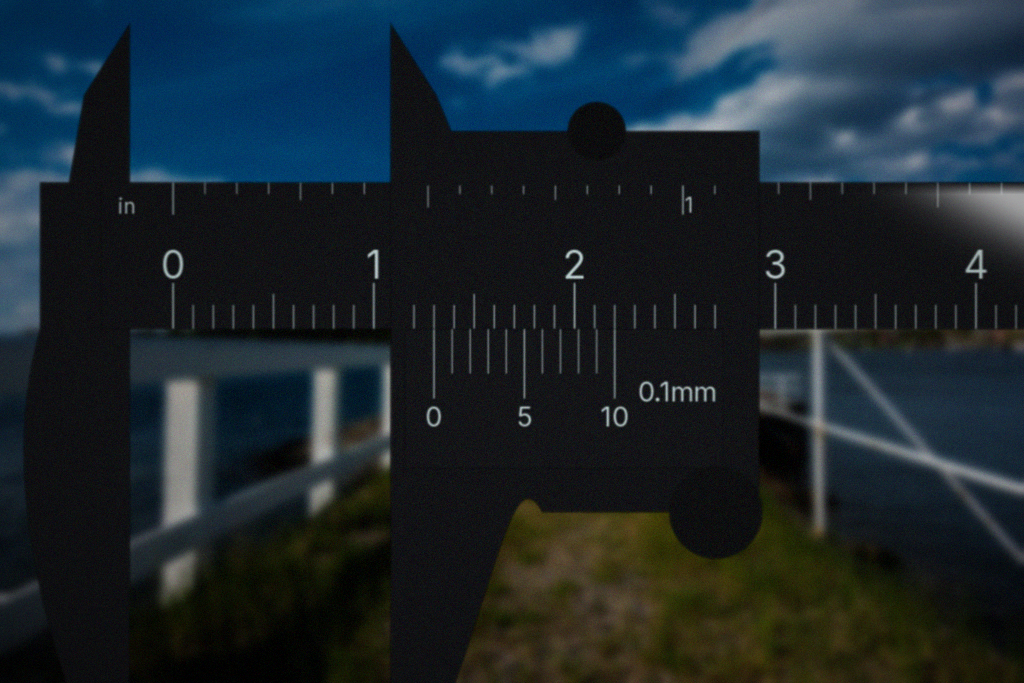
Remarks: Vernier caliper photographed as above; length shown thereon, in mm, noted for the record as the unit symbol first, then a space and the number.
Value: mm 13.0
